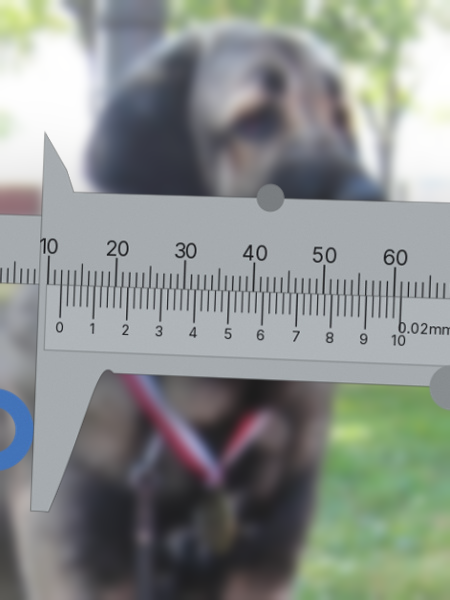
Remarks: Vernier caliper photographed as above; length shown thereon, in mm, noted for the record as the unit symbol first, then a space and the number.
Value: mm 12.0
